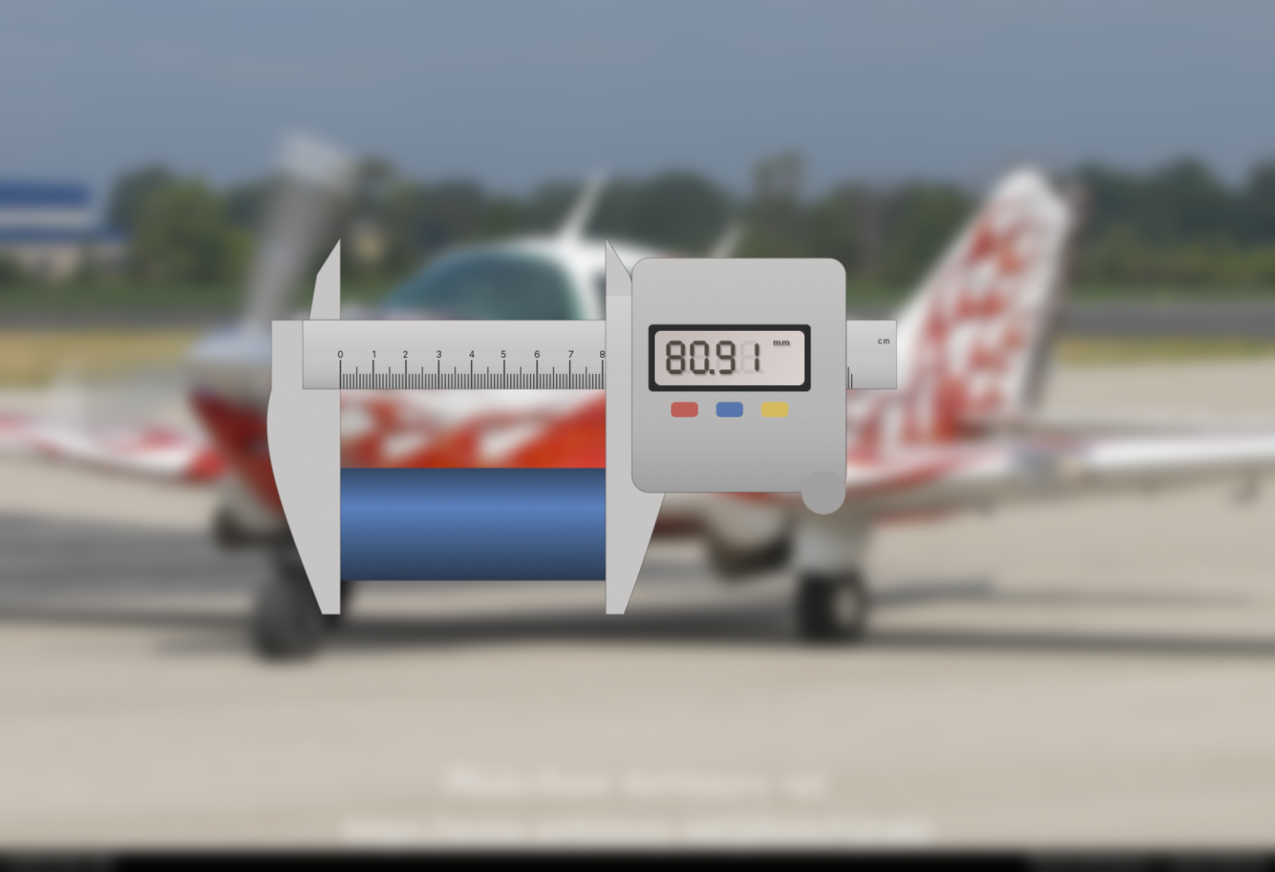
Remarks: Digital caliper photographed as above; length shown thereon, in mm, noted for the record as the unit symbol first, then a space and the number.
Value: mm 80.91
